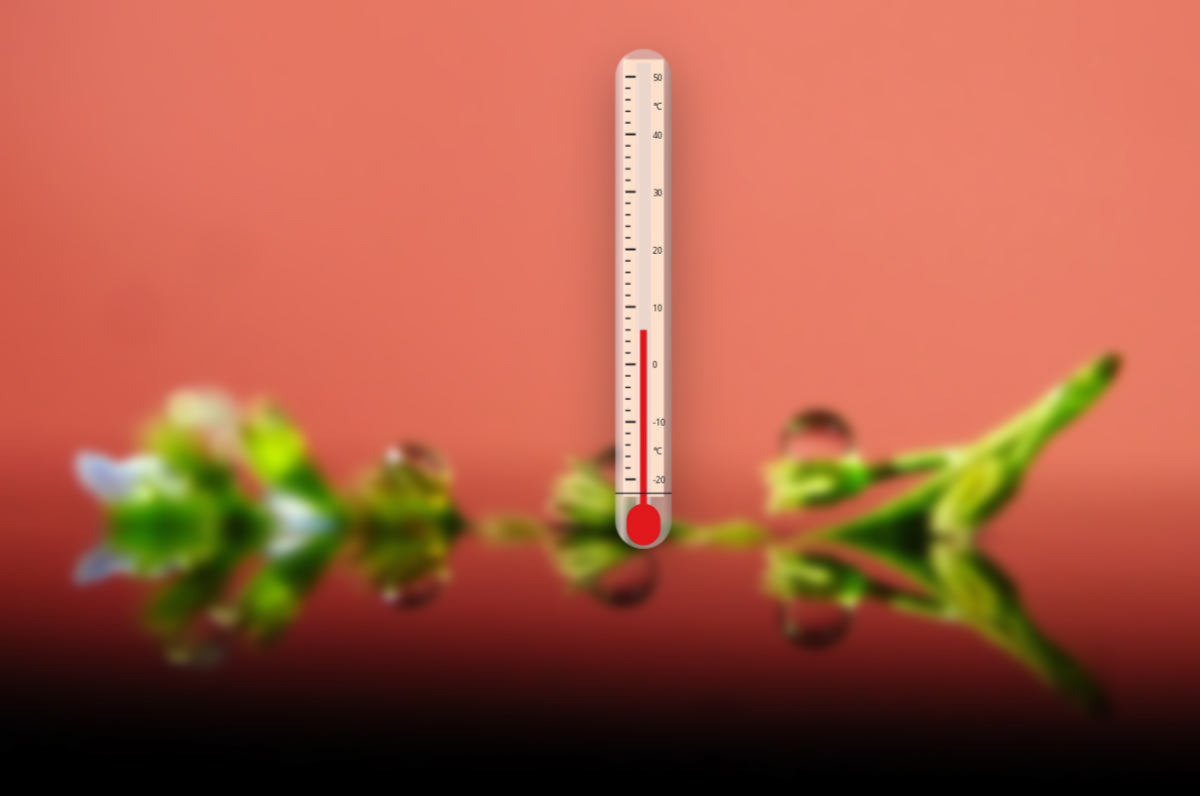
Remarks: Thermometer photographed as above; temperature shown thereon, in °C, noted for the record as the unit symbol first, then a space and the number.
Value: °C 6
